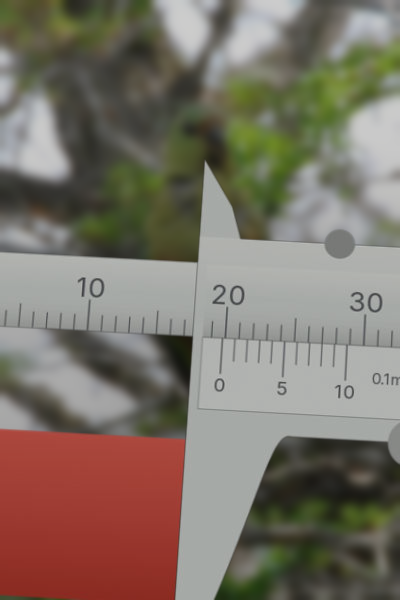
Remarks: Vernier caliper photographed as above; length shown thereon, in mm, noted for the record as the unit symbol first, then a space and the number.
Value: mm 19.8
